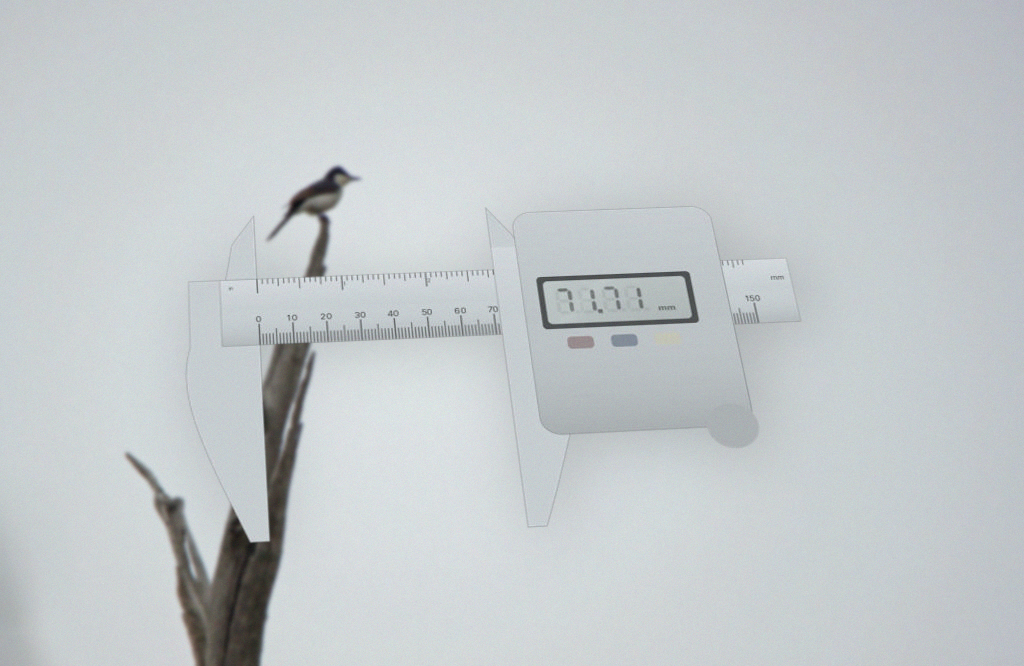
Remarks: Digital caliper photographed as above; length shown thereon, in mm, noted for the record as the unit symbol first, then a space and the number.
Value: mm 71.71
